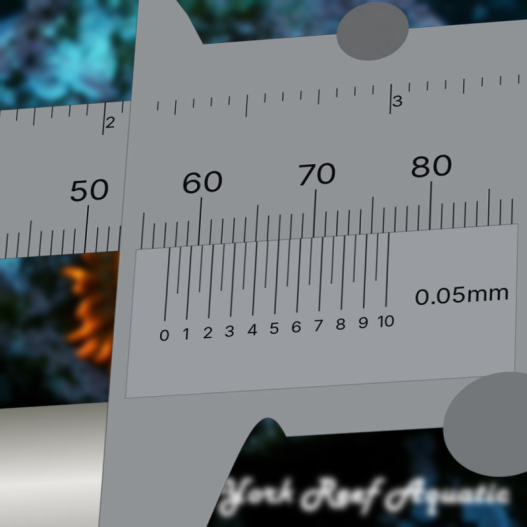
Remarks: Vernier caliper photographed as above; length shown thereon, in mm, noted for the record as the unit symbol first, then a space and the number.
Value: mm 57.5
